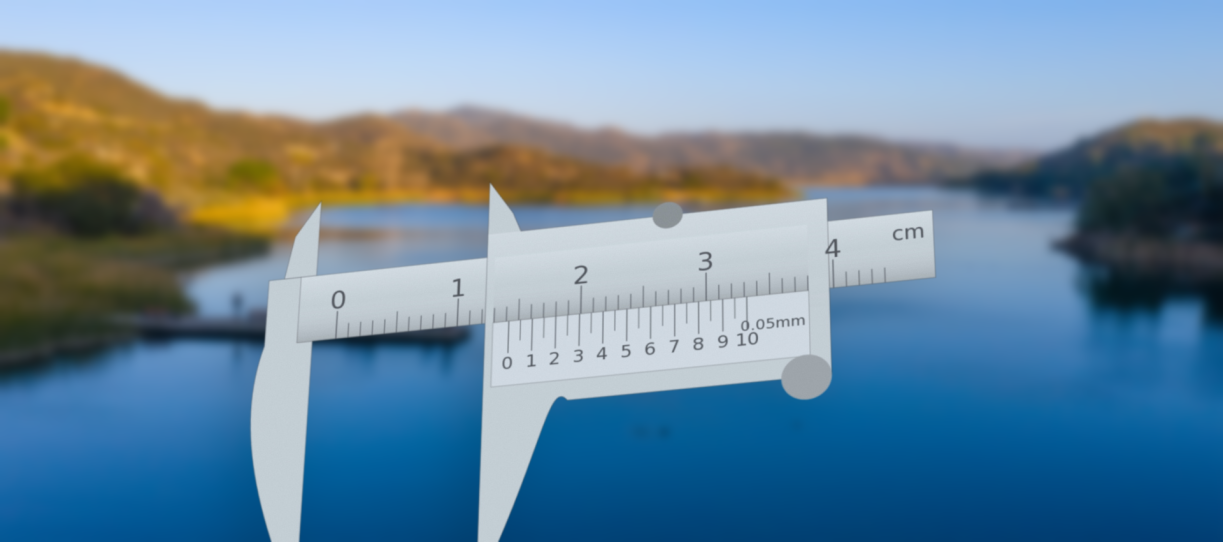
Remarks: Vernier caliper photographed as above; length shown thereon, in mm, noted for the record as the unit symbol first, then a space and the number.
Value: mm 14.2
